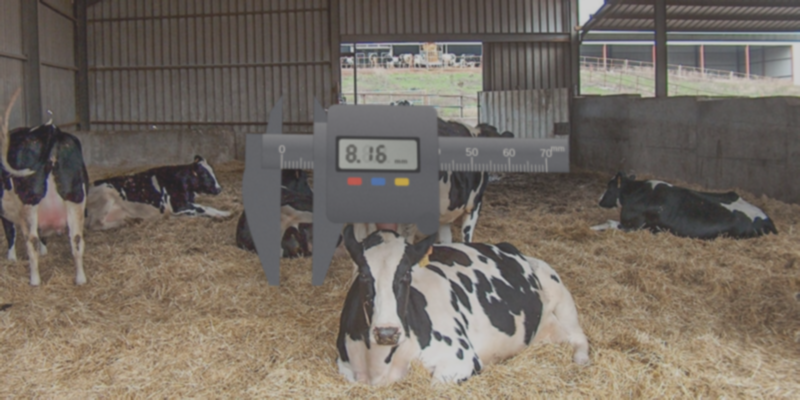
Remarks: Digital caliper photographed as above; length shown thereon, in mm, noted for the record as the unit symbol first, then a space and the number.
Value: mm 8.16
